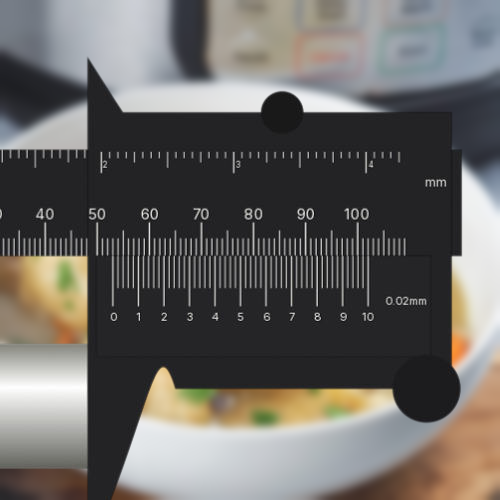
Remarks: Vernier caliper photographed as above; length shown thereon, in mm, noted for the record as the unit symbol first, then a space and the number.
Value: mm 53.0
